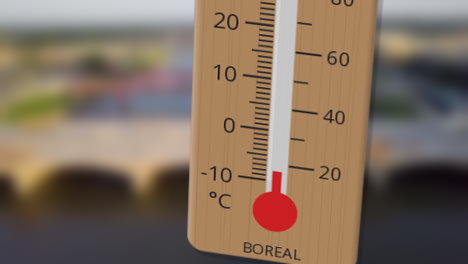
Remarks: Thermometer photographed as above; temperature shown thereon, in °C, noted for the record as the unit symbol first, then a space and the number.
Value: °C -8
